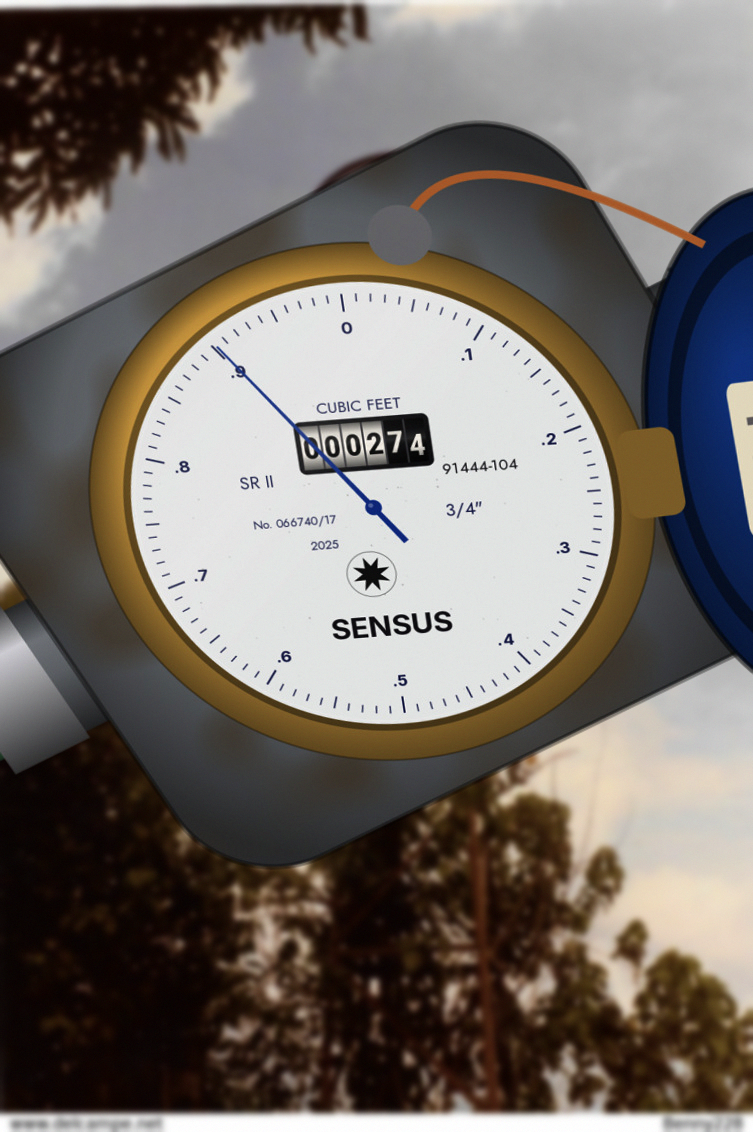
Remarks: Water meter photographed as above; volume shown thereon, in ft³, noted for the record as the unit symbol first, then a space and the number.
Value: ft³ 273.90
